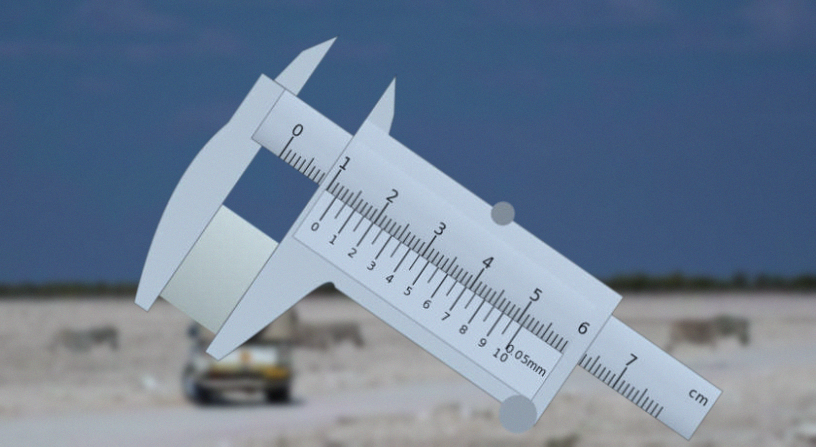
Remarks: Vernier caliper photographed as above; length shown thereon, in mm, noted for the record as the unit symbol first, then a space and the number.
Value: mm 12.0
